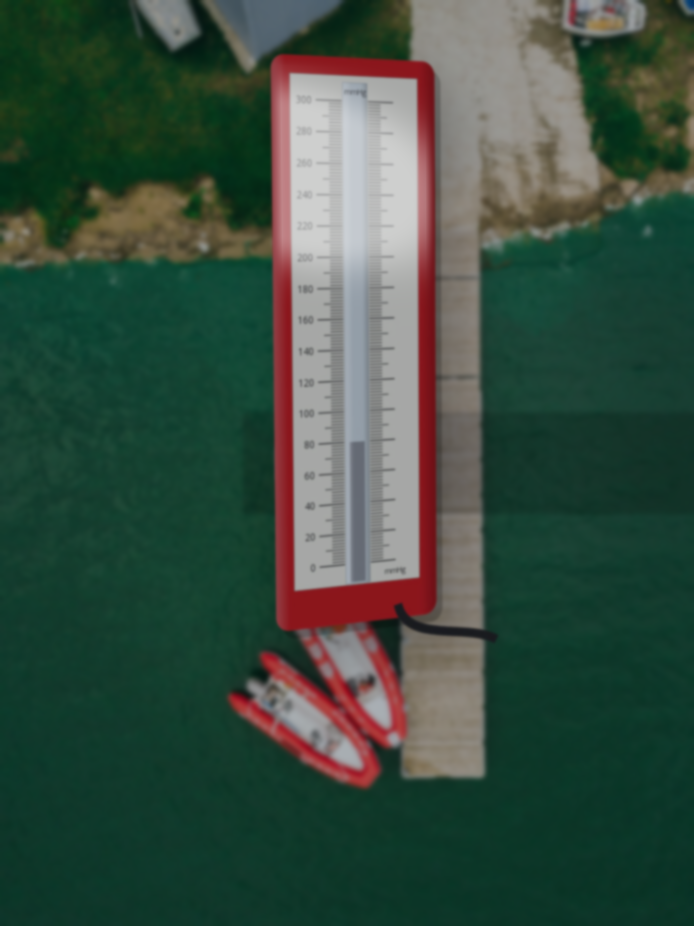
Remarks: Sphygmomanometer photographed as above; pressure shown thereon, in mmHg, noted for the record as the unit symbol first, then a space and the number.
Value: mmHg 80
